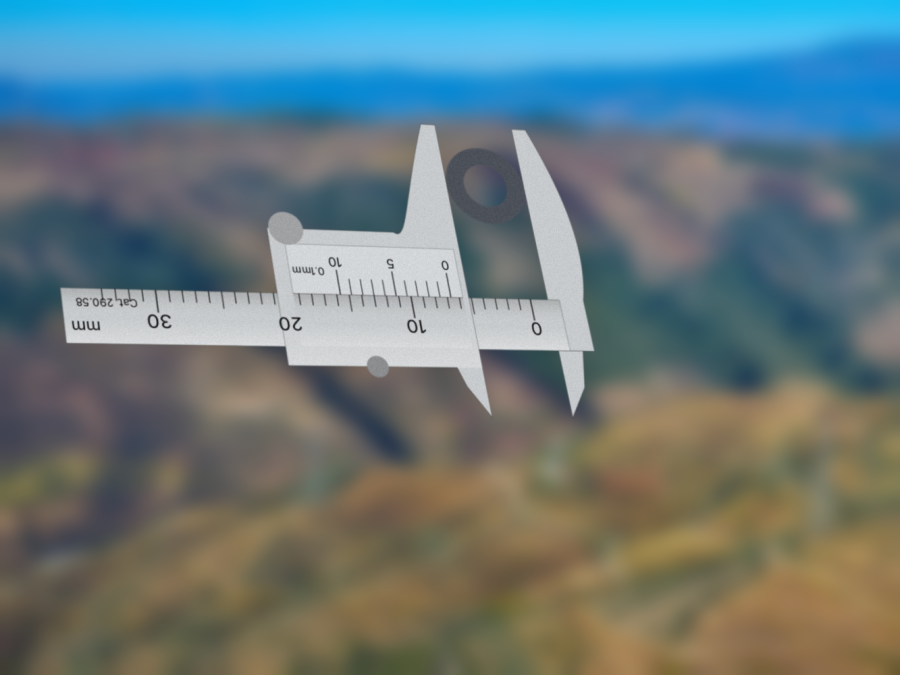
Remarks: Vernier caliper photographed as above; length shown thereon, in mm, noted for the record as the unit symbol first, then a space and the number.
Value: mm 6.7
